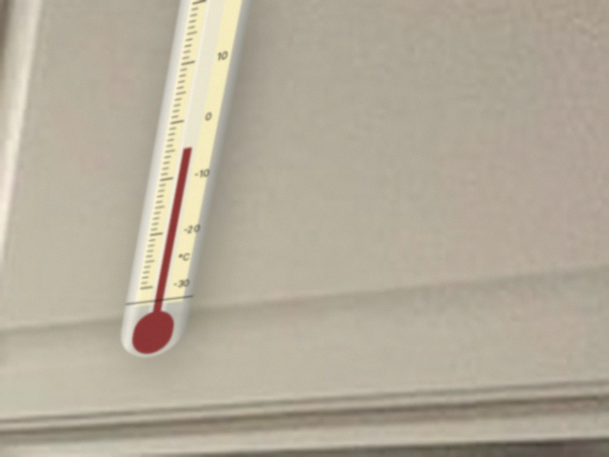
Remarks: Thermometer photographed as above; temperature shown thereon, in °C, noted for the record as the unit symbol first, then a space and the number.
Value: °C -5
